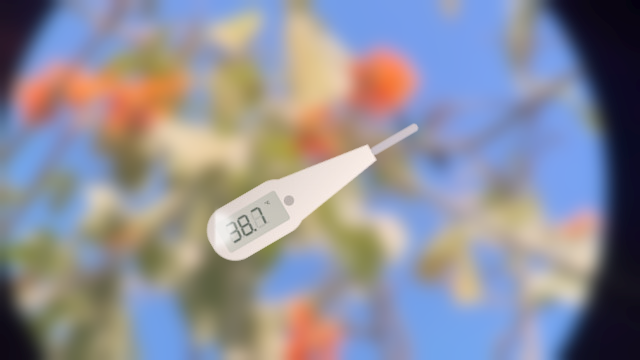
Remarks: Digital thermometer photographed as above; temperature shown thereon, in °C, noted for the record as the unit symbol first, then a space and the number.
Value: °C 38.7
